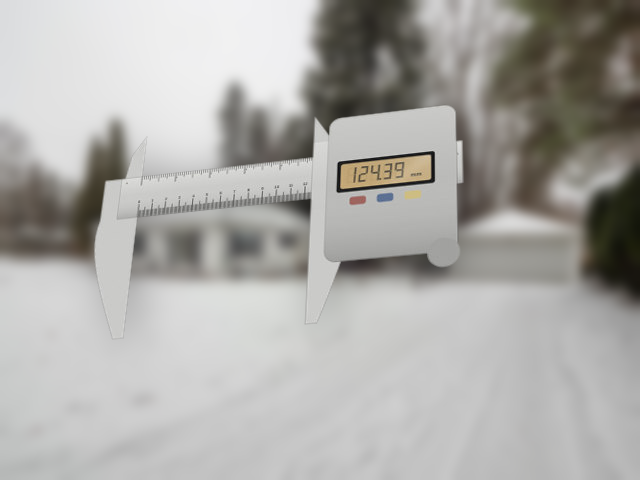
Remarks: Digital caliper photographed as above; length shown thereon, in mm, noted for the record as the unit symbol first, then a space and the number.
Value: mm 124.39
